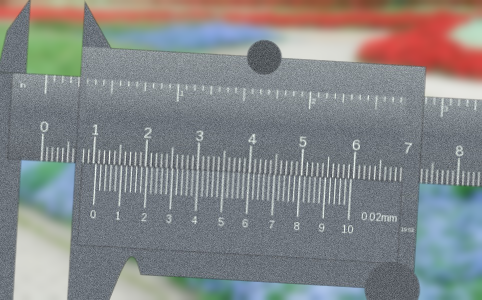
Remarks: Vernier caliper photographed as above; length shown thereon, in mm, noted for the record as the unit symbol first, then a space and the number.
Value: mm 10.5
